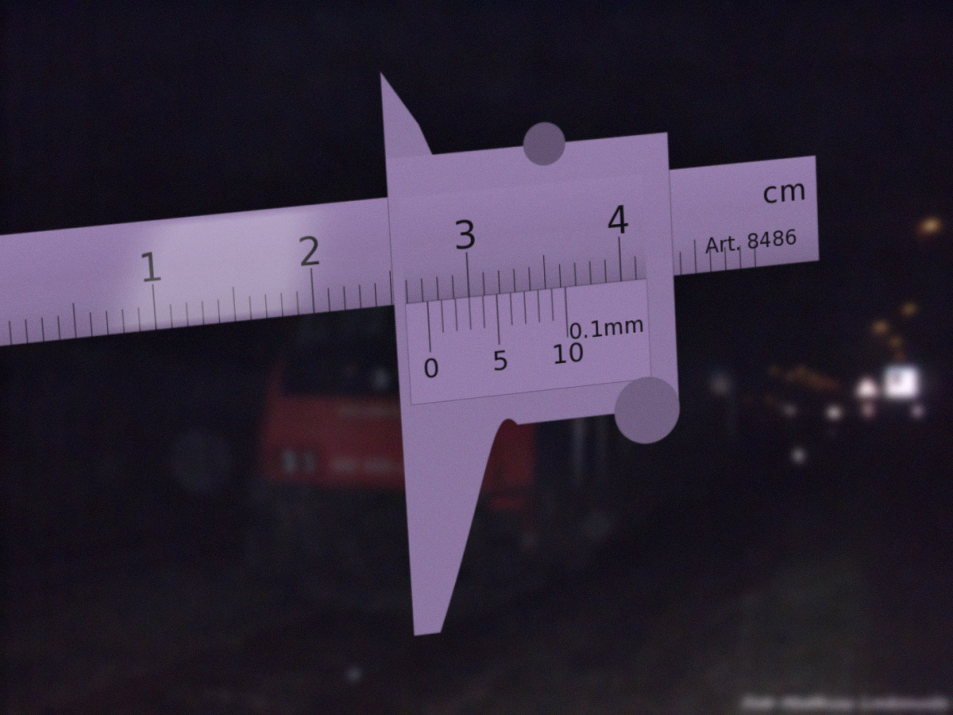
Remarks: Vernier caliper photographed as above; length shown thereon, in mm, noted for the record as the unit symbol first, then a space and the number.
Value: mm 27.3
